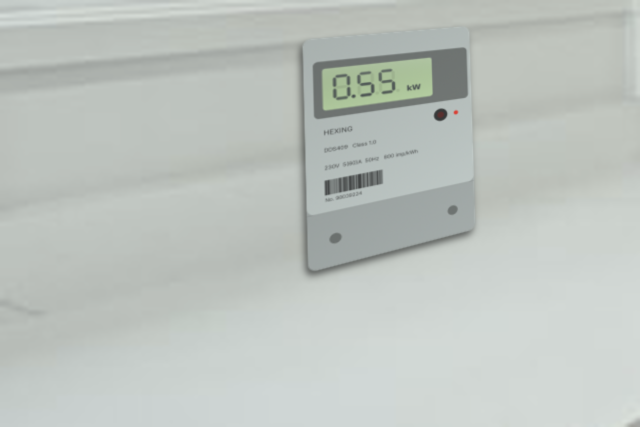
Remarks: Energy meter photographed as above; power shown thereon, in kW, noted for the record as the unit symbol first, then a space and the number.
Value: kW 0.55
